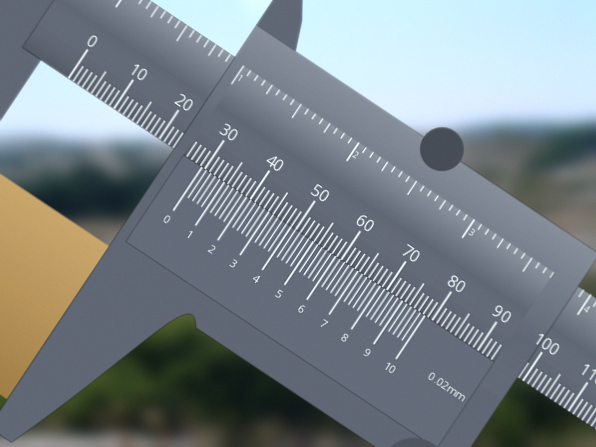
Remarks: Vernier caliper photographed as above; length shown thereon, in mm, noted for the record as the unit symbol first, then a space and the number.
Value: mm 29.4
